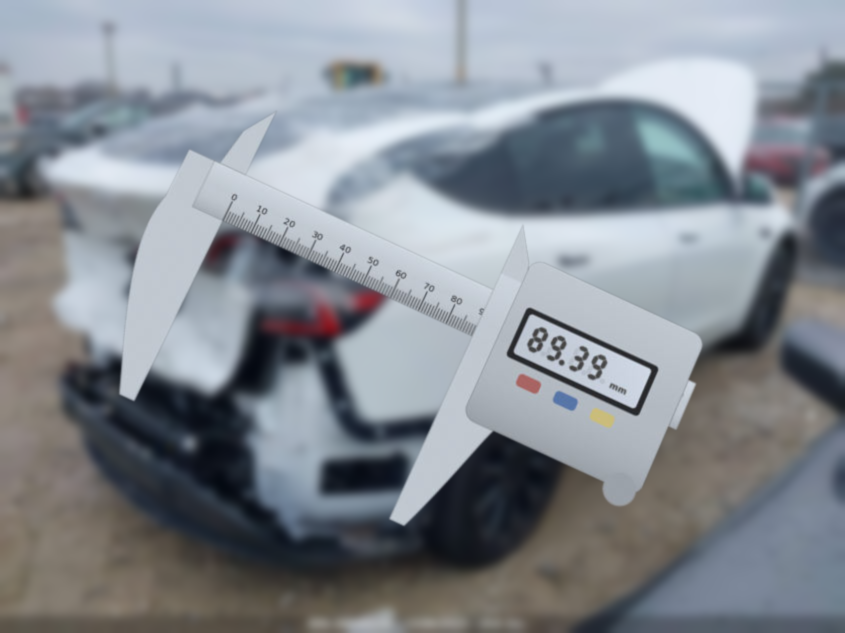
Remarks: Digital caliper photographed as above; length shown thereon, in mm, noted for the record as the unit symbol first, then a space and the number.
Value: mm 89.39
